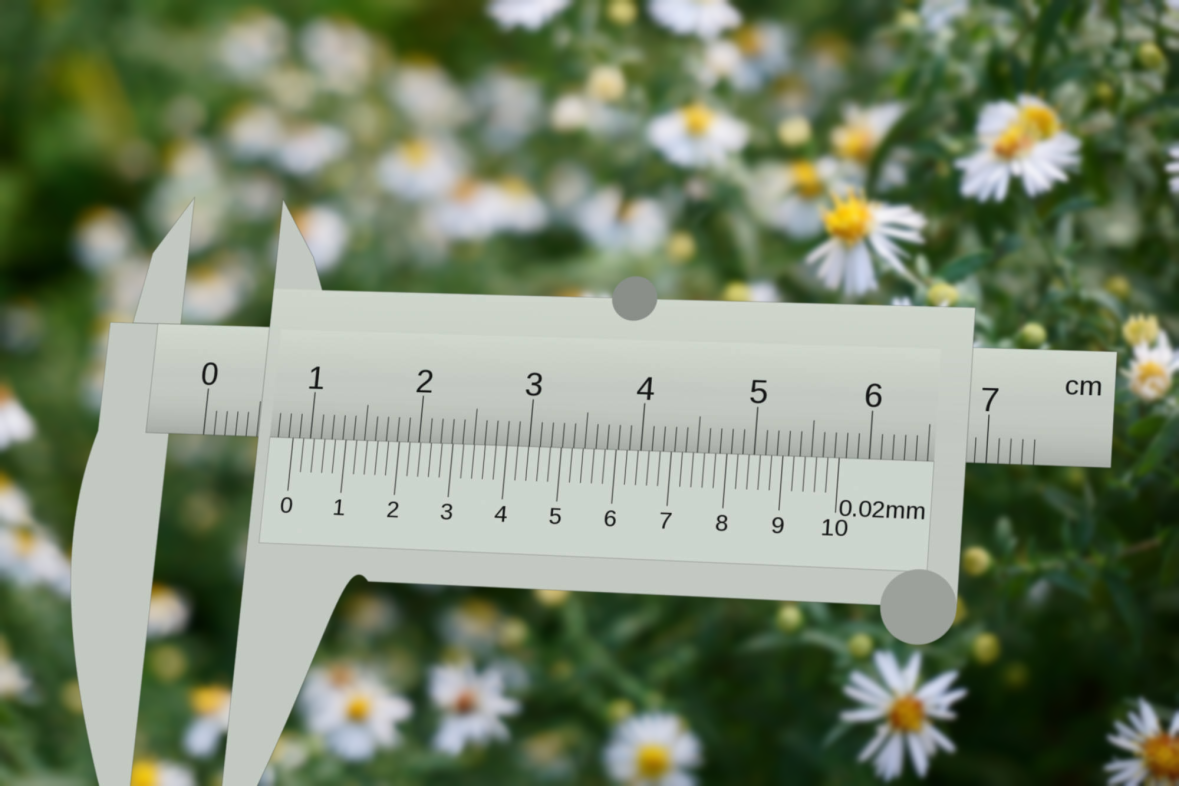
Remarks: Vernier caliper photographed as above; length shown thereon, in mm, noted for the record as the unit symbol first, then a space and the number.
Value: mm 8.4
